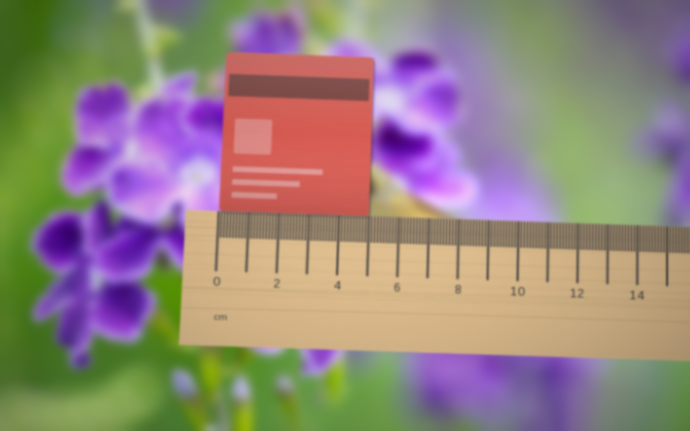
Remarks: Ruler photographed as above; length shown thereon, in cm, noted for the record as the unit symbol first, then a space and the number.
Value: cm 5
